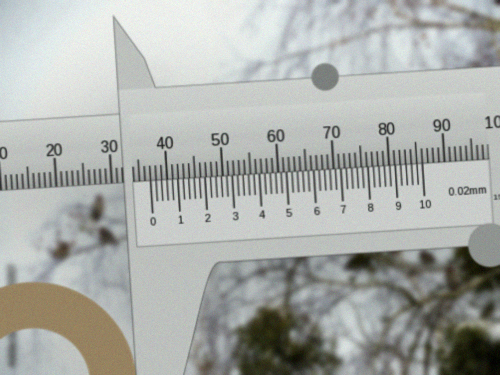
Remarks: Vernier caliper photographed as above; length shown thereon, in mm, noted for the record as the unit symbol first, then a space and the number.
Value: mm 37.0
